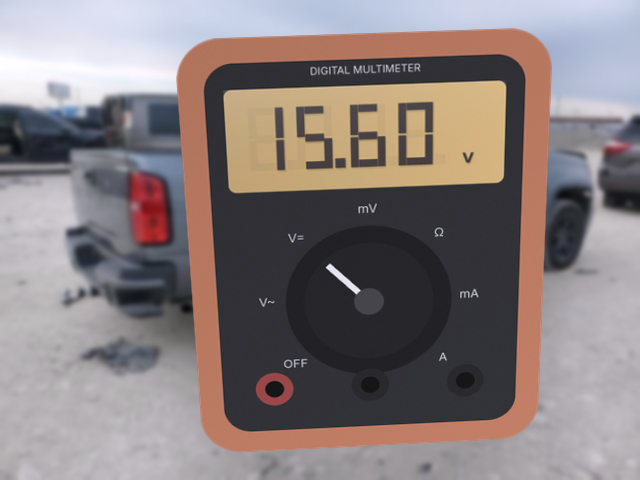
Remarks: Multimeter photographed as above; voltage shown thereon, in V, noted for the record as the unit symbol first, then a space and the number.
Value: V 15.60
